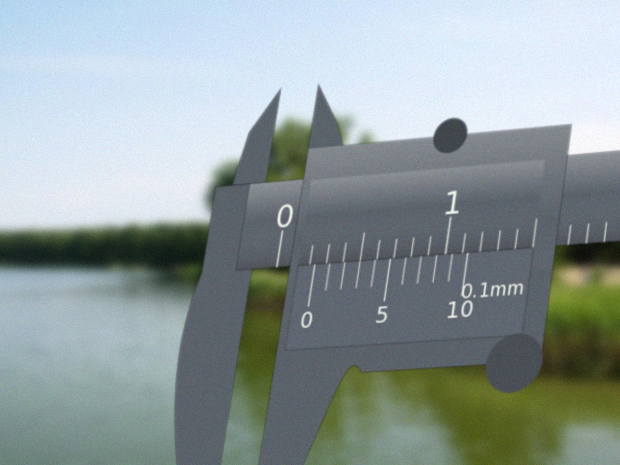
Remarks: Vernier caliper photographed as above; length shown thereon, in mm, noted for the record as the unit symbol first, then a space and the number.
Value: mm 2.3
